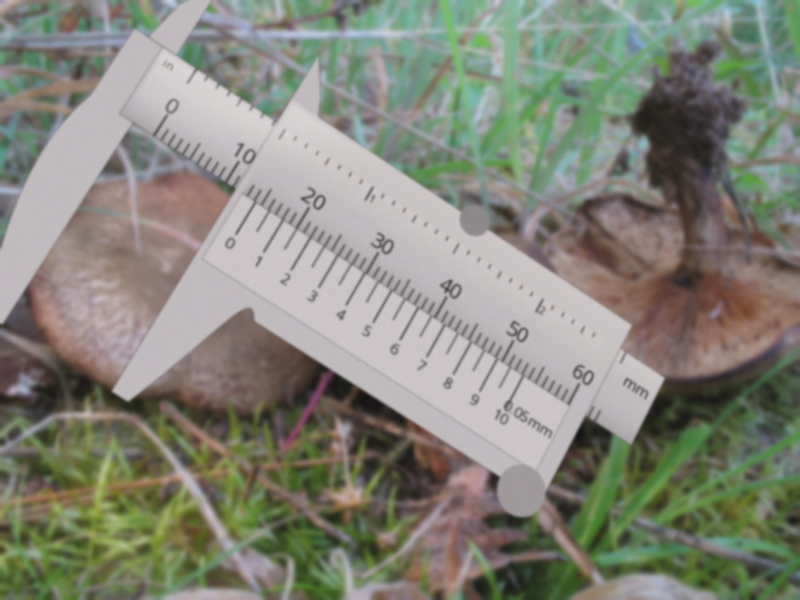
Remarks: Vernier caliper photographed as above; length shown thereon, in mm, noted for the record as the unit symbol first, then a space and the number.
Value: mm 14.2
